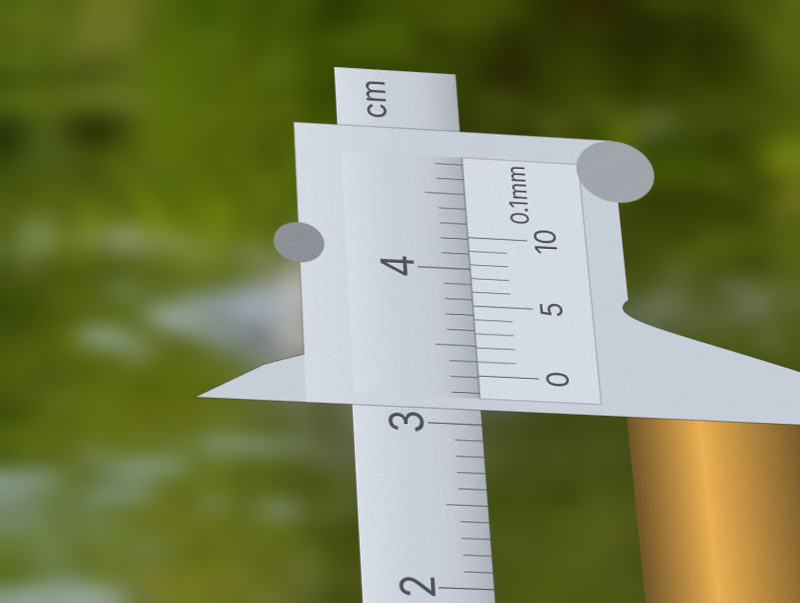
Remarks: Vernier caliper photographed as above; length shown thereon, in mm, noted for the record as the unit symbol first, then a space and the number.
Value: mm 33.1
